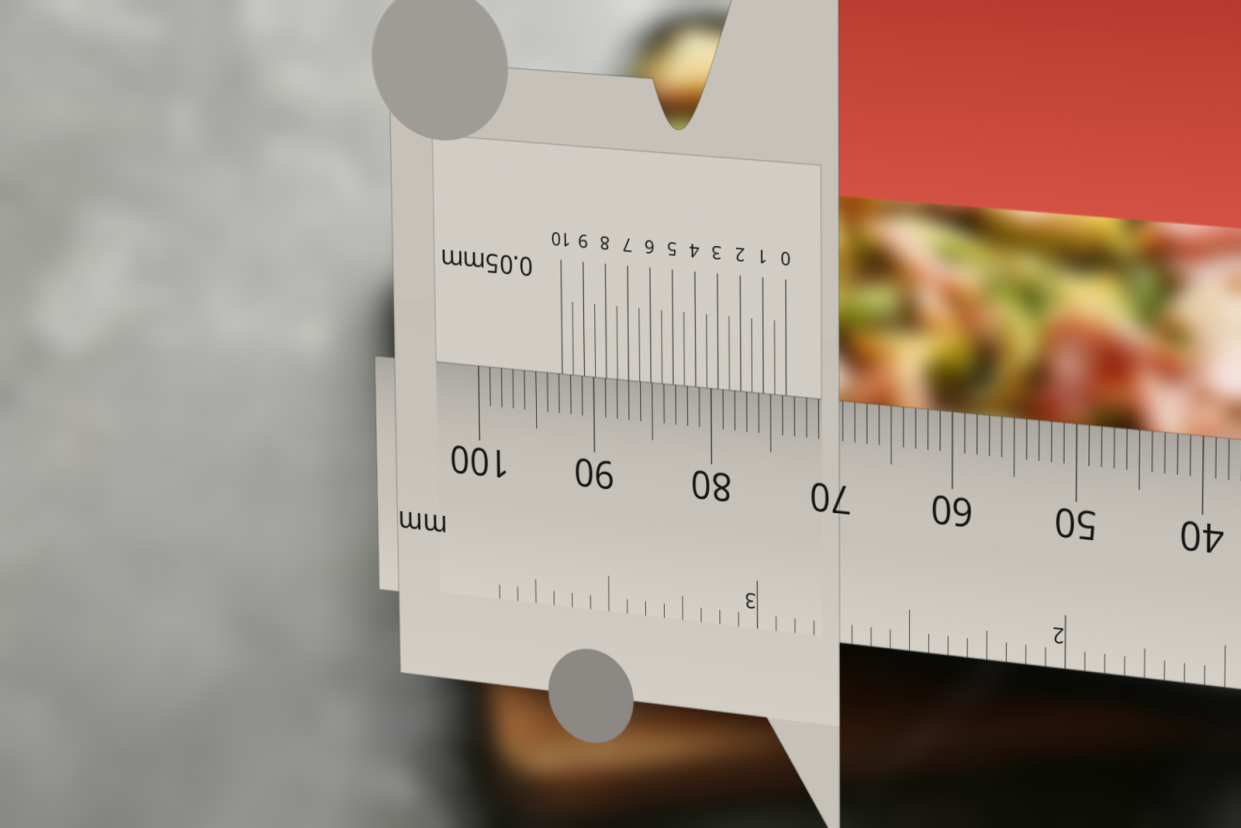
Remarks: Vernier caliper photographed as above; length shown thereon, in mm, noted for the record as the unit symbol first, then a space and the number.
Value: mm 73.7
